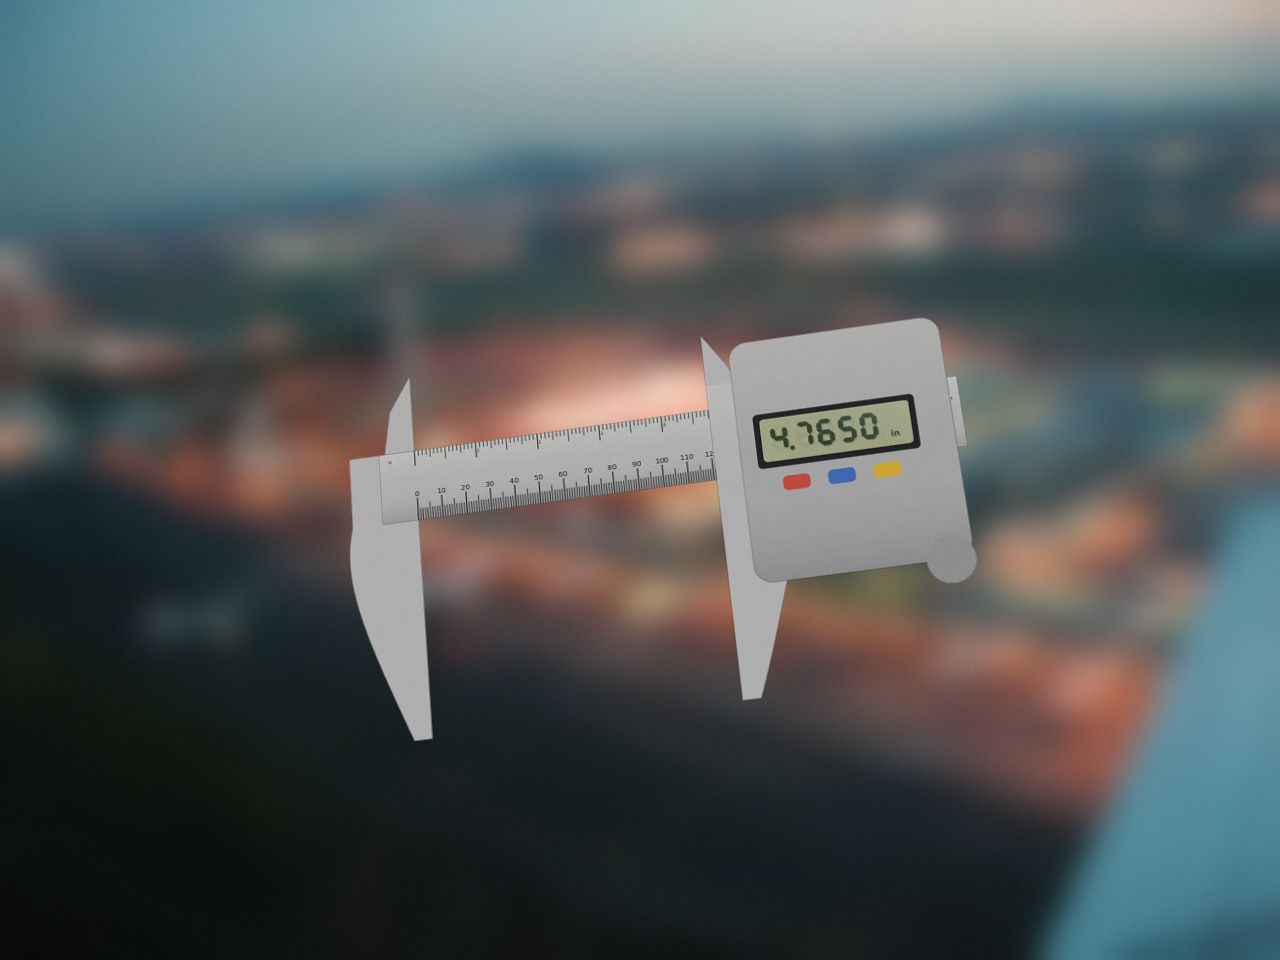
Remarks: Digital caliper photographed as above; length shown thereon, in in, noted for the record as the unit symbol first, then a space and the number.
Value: in 4.7650
